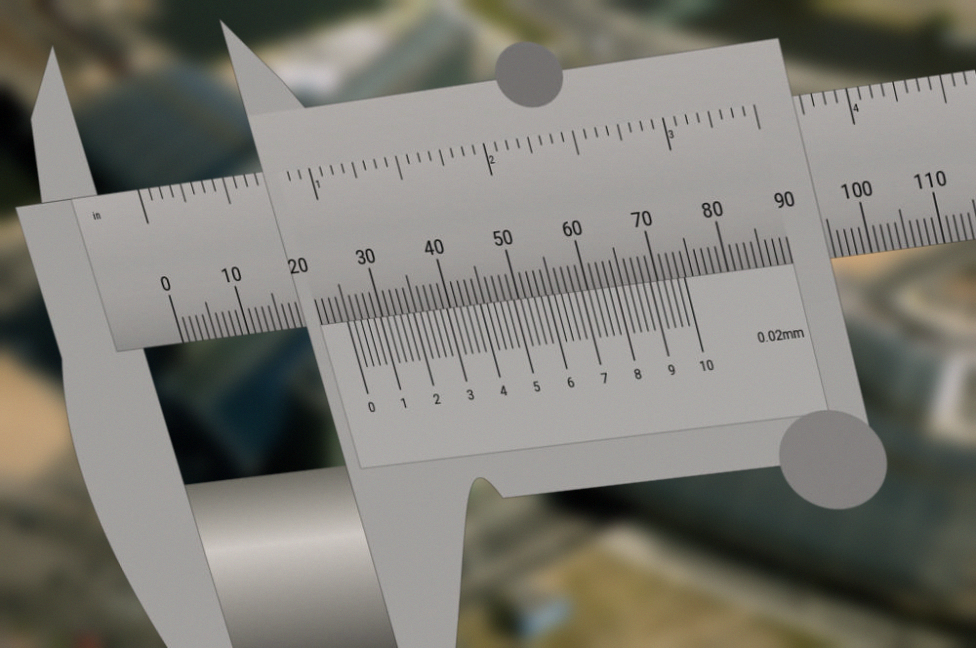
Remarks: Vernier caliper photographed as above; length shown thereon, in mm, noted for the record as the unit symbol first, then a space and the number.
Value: mm 24.8
